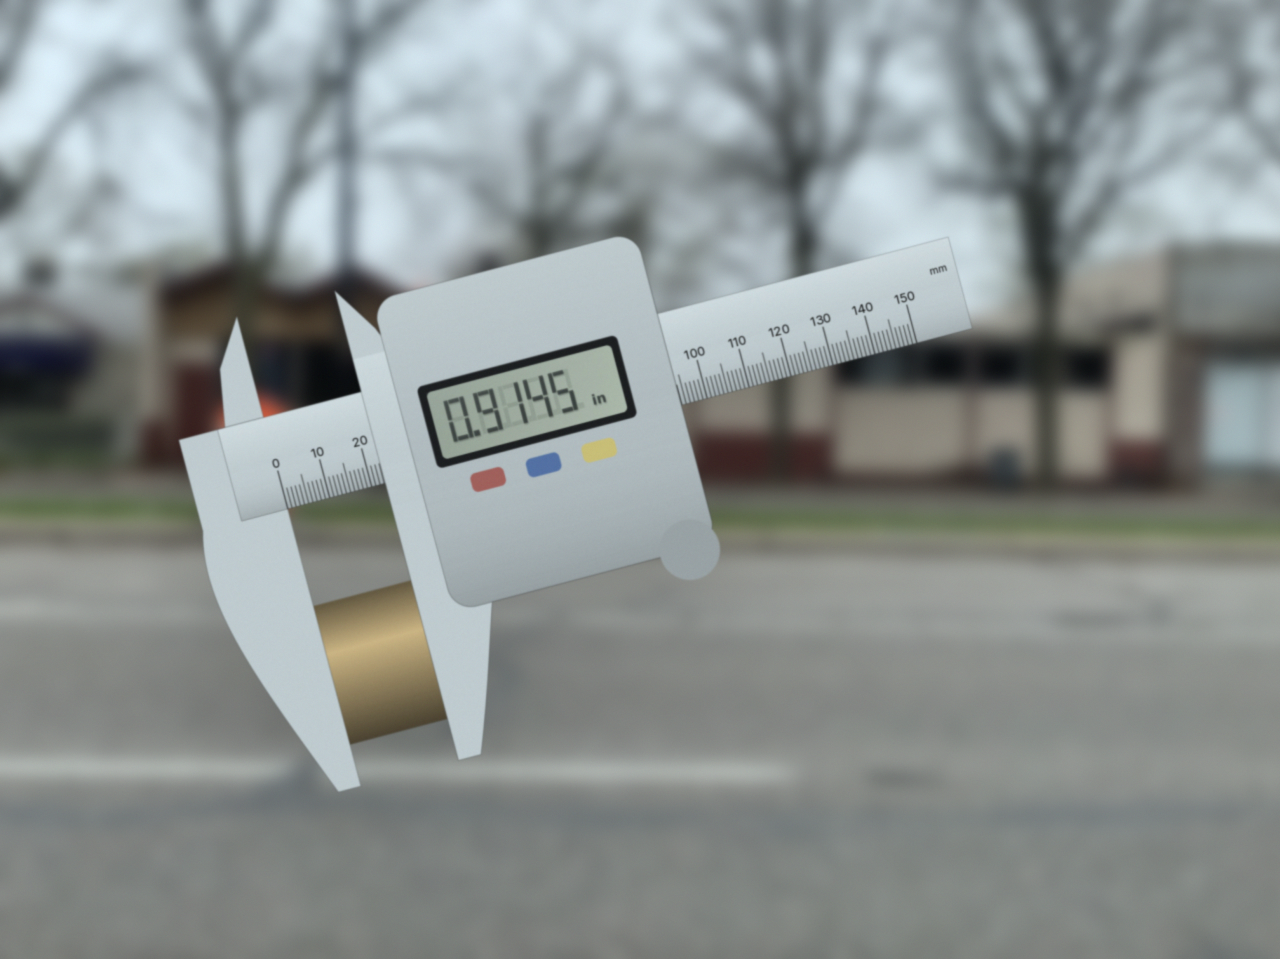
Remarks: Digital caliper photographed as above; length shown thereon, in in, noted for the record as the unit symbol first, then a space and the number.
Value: in 0.9145
